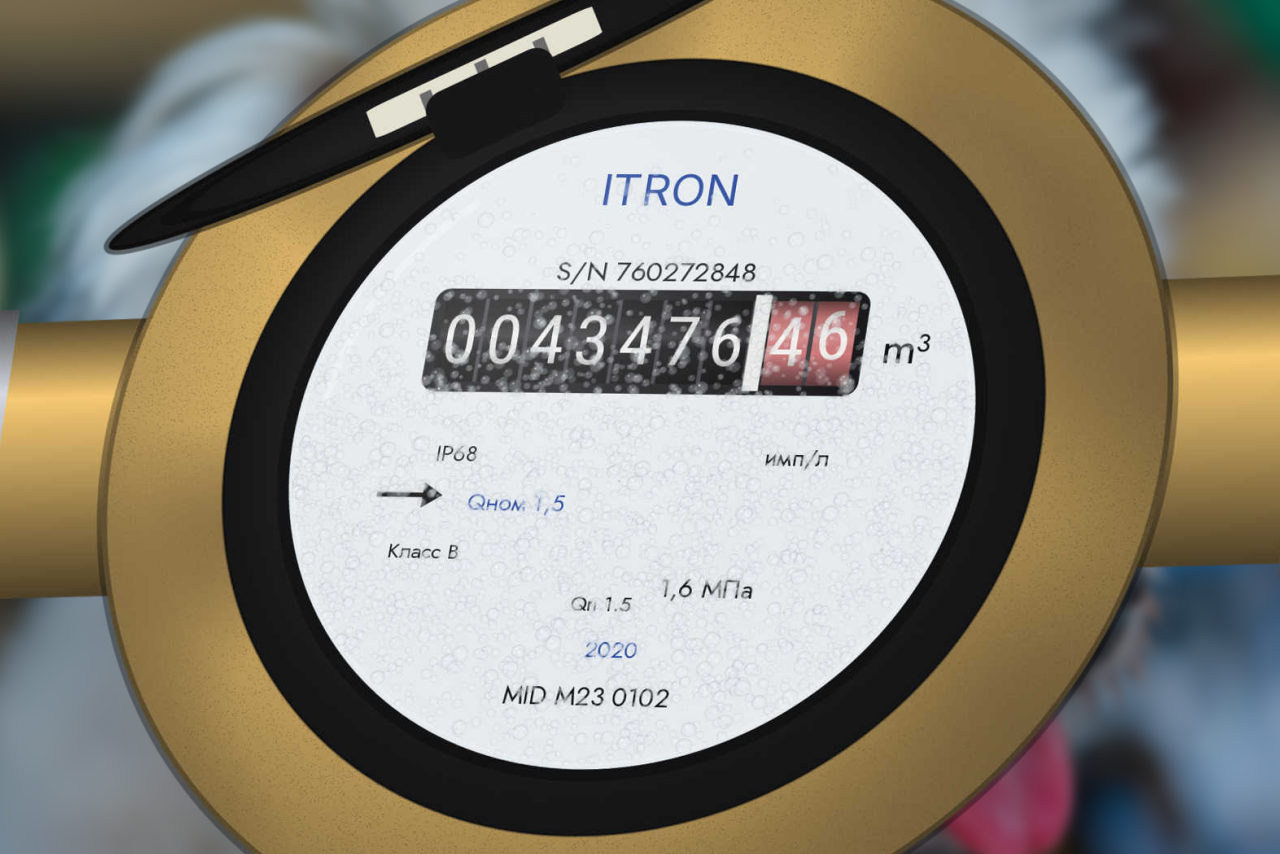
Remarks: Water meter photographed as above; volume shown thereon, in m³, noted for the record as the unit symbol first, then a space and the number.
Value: m³ 43476.46
